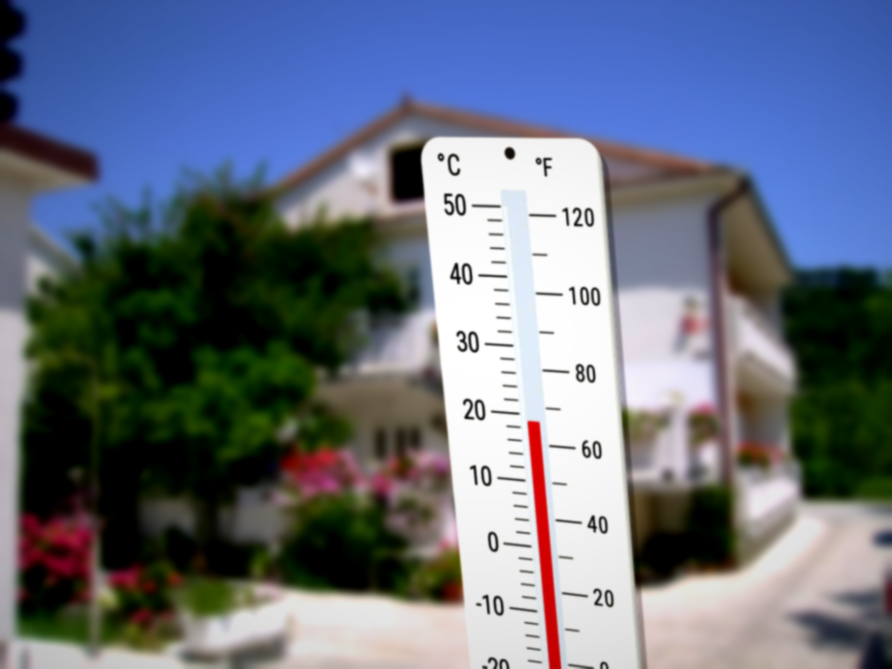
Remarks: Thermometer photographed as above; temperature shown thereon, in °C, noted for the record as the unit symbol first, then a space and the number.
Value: °C 19
